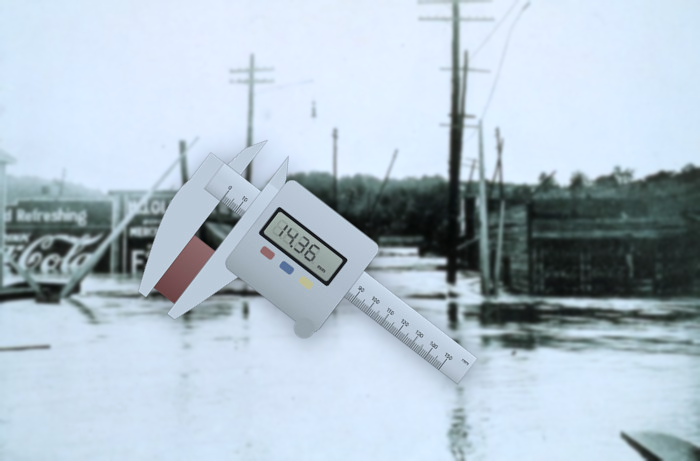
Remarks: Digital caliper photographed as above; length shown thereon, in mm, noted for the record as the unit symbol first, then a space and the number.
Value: mm 14.36
